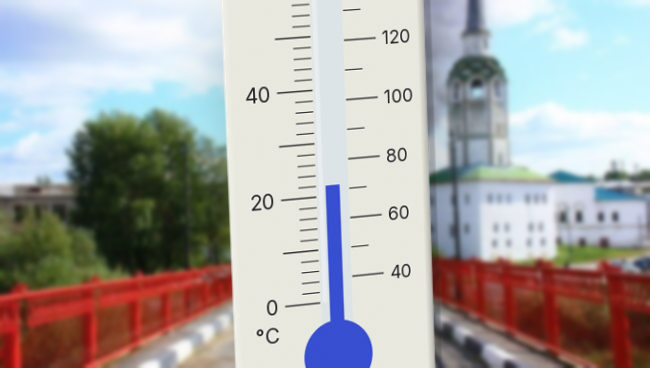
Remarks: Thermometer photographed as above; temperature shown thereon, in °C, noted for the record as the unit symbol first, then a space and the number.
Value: °C 22
